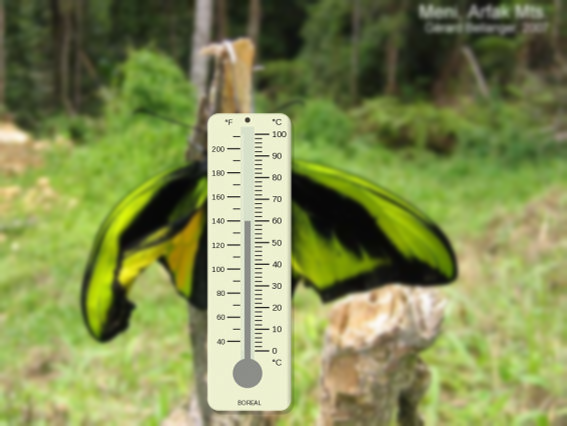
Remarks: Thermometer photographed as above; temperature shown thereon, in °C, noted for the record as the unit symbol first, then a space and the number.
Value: °C 60
